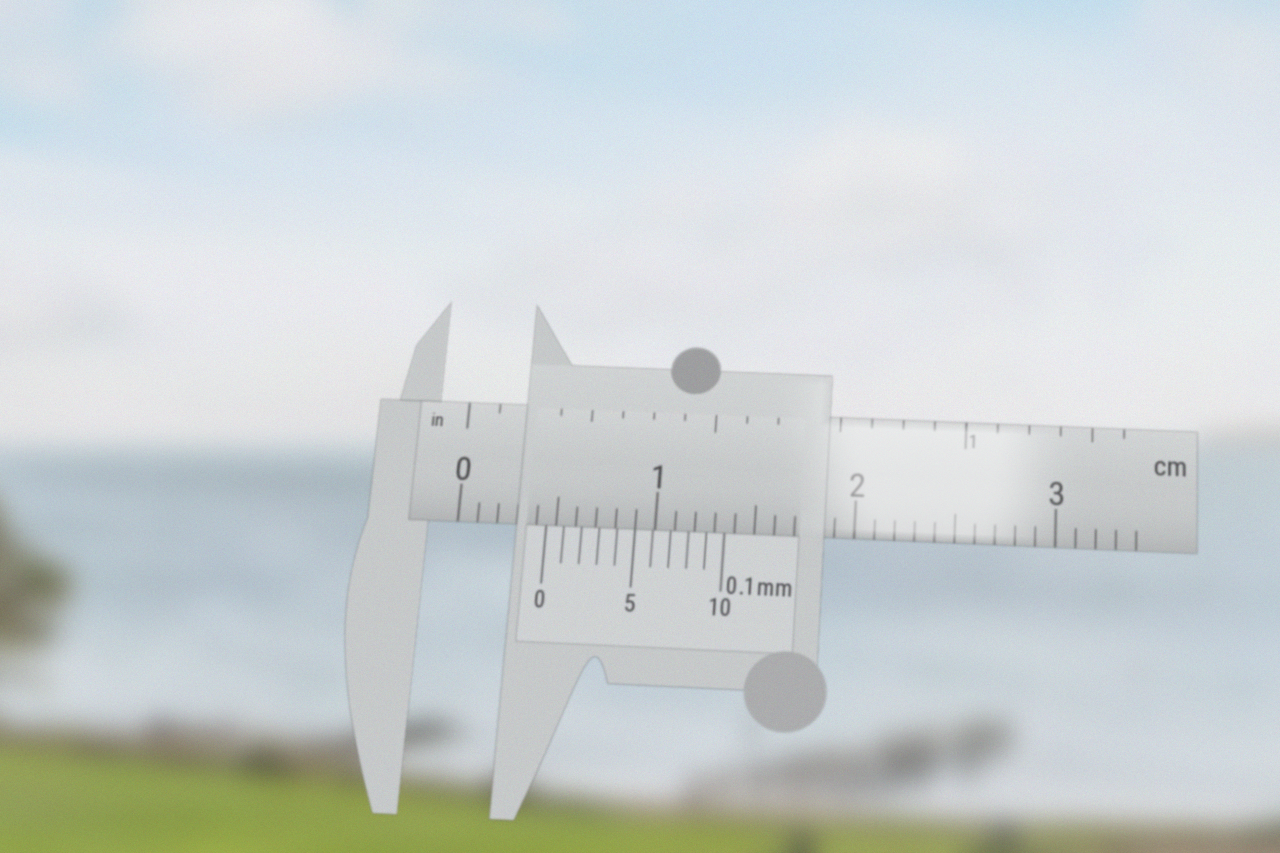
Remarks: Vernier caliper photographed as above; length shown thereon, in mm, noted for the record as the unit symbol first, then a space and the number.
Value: mm 4.5
